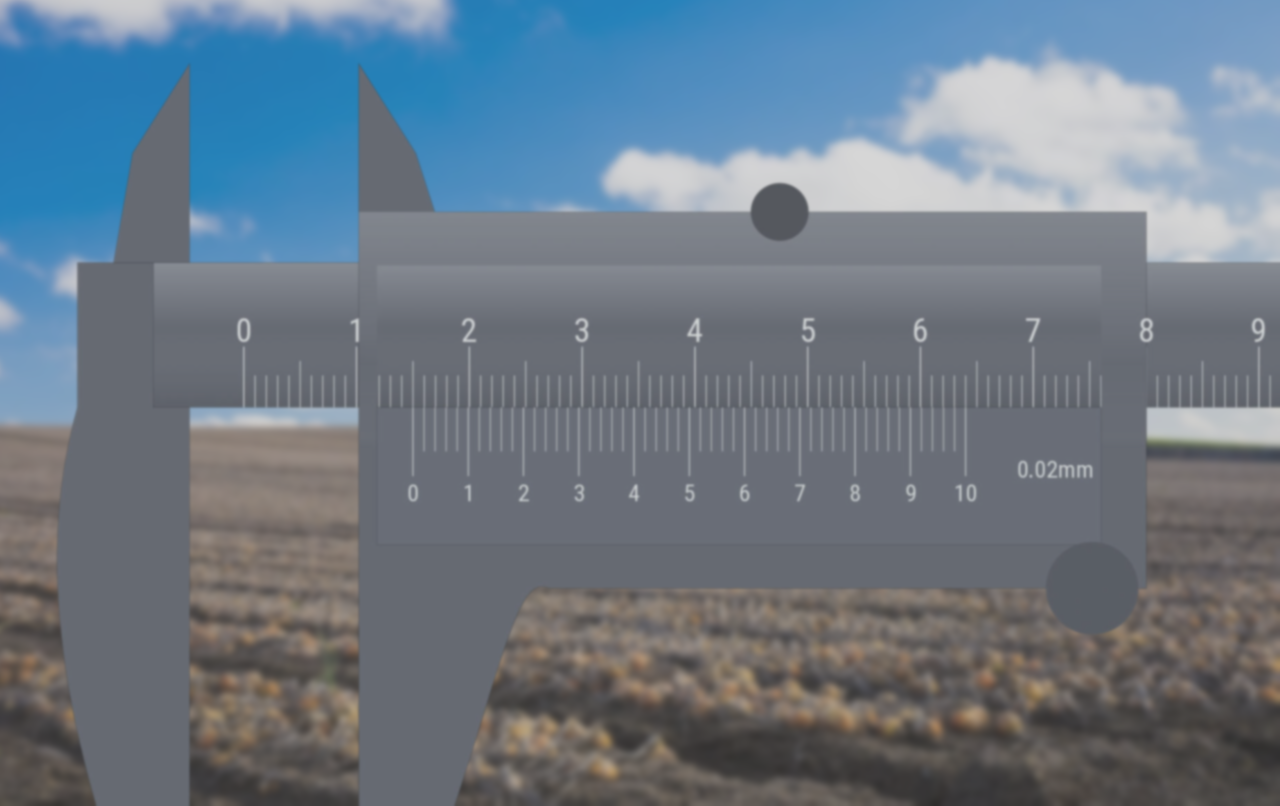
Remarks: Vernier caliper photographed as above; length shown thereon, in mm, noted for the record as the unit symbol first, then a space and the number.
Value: mm 15.0
